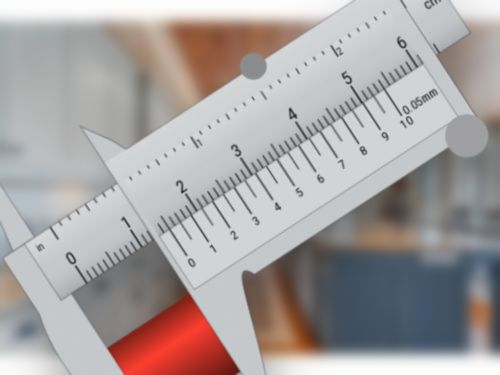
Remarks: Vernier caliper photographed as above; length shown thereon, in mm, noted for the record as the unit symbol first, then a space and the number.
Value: mm 15.0
